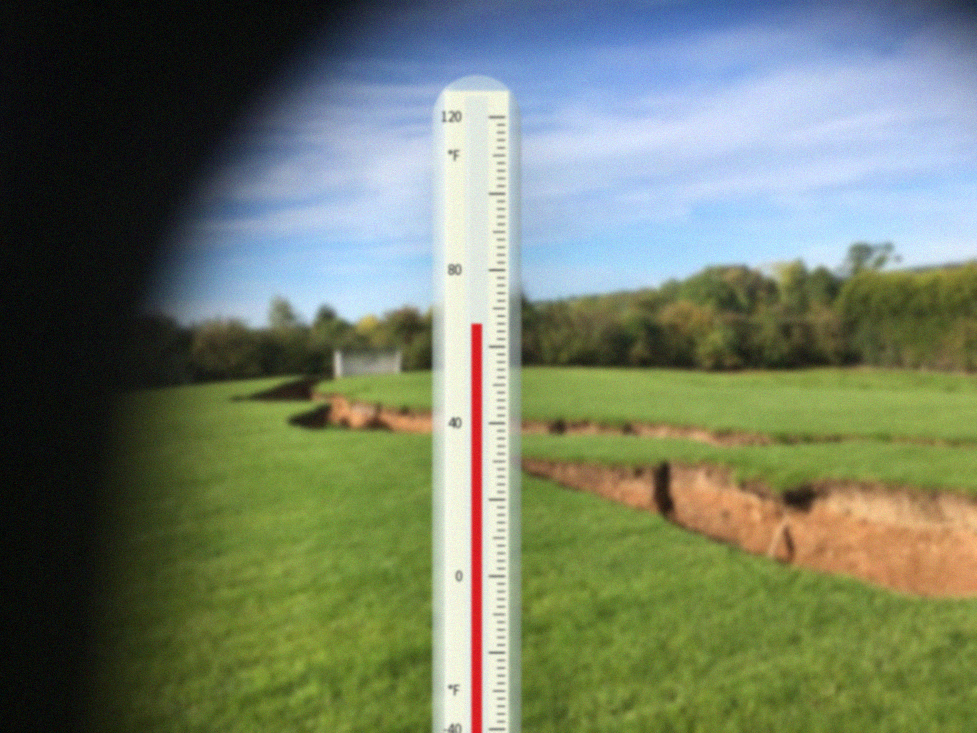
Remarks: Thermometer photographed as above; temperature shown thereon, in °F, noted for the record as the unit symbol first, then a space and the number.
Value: °F 66
